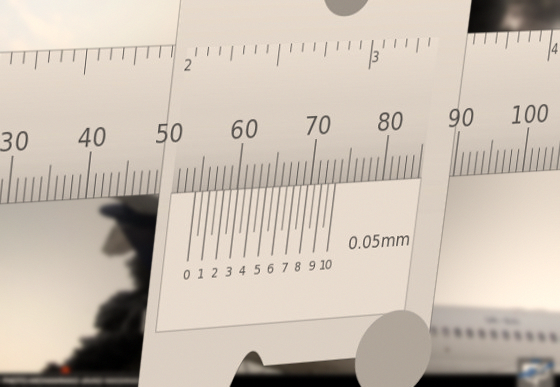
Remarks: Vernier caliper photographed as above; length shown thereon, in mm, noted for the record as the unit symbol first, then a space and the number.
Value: mm 54.4
